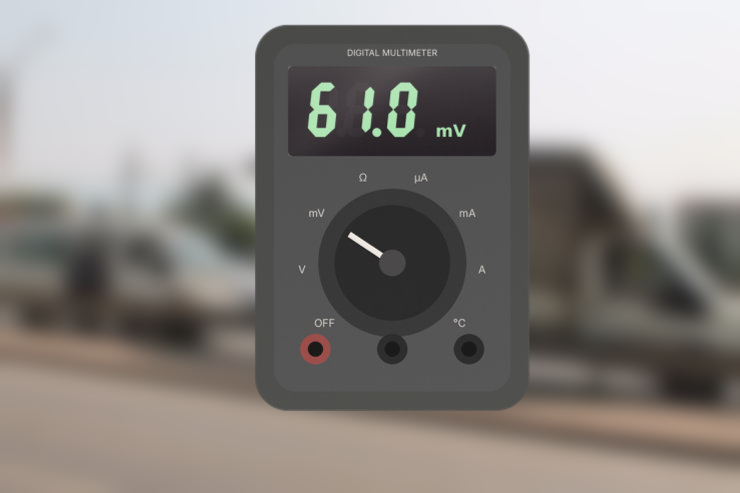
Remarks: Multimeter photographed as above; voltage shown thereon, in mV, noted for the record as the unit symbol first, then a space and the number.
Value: mV 61.0
